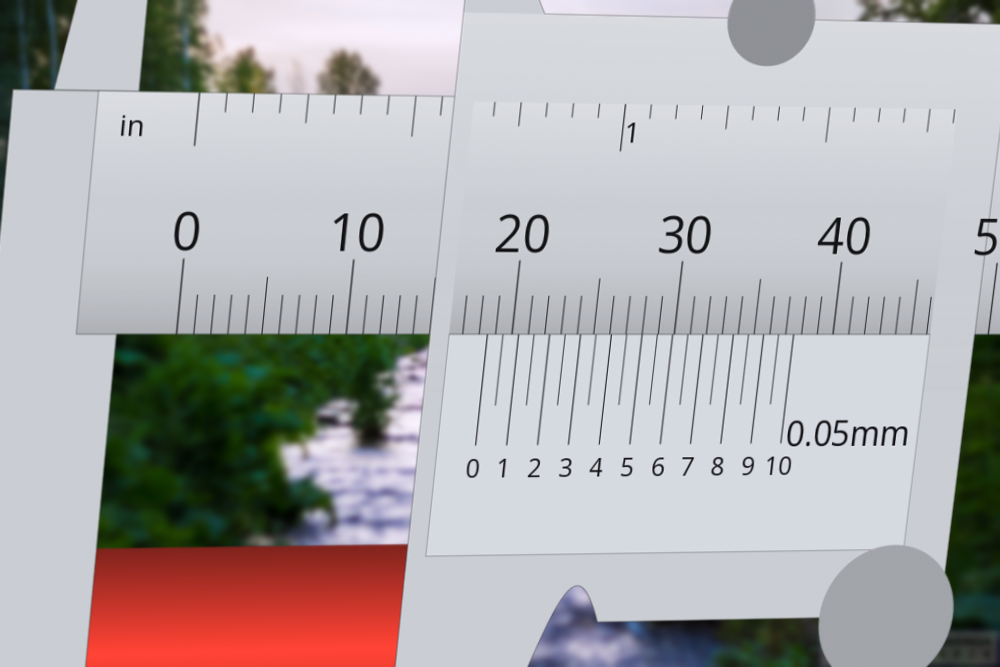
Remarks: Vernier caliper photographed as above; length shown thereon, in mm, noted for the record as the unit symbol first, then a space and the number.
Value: mm 18.5
